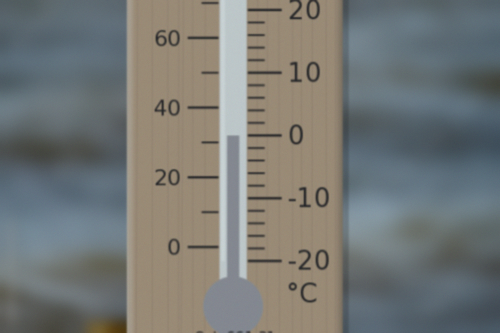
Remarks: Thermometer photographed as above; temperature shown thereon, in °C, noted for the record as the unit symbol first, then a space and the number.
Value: °C 0
